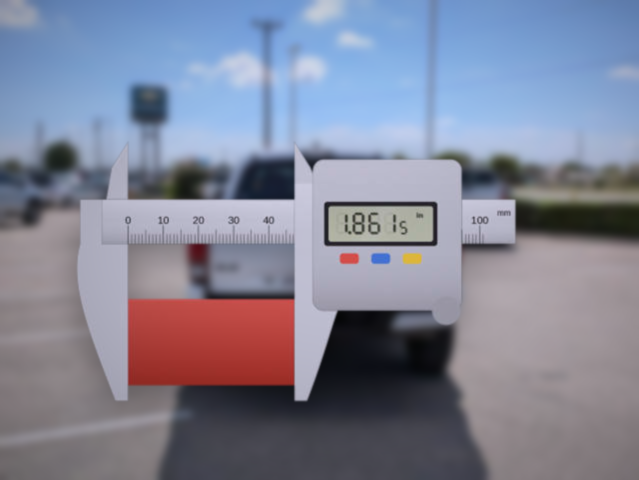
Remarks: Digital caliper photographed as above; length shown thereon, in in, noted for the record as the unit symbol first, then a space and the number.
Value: in 1.8615
